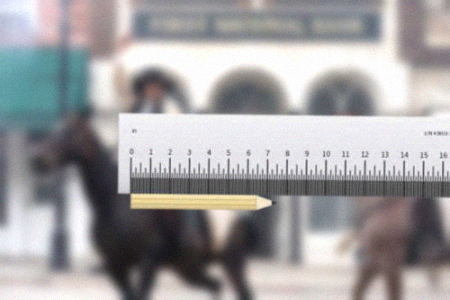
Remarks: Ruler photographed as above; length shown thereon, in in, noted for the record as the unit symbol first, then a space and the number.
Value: in 7.5
